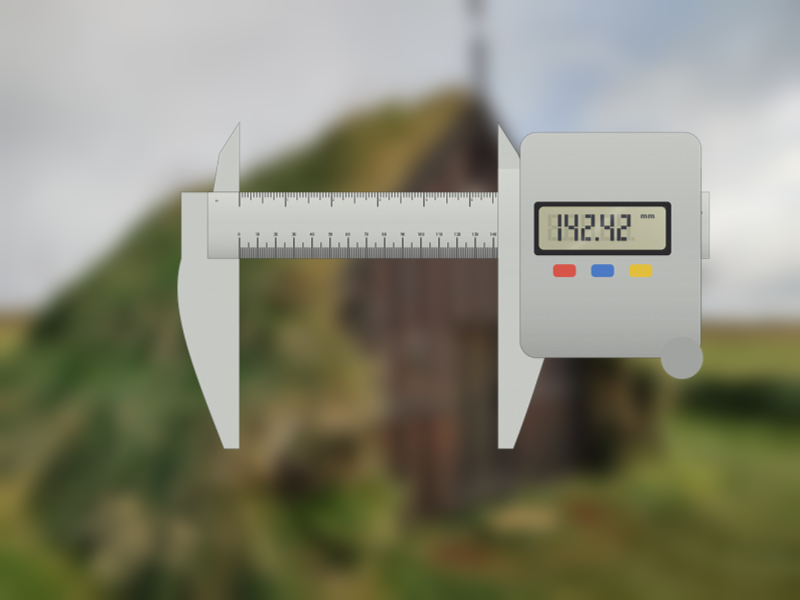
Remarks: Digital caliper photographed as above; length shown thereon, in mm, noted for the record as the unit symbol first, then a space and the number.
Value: mm 142.42
